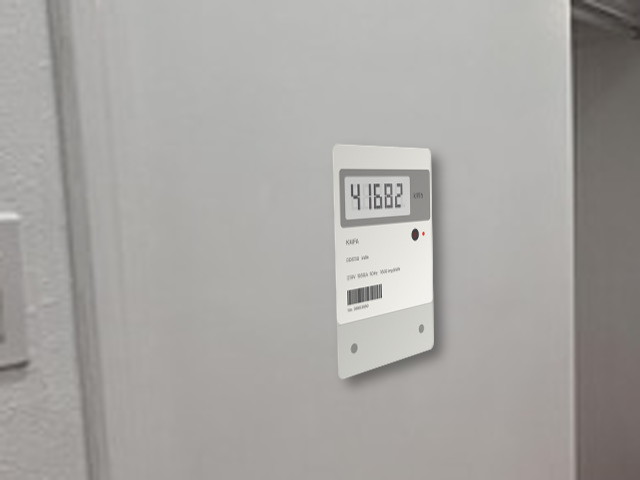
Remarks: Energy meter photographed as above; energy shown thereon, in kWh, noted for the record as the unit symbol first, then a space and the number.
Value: kWh 41682
